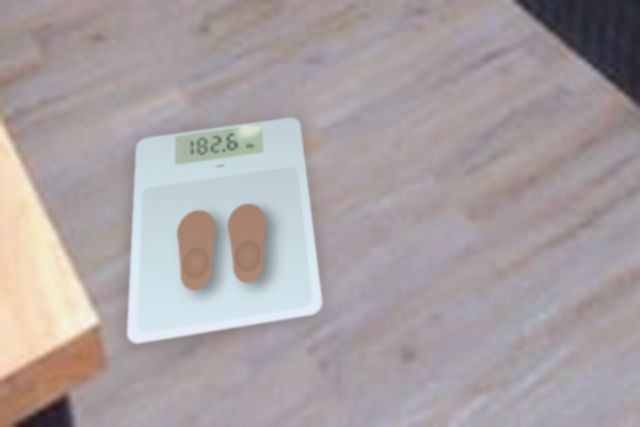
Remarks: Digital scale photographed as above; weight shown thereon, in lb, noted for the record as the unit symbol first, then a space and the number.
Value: lb 182.6
